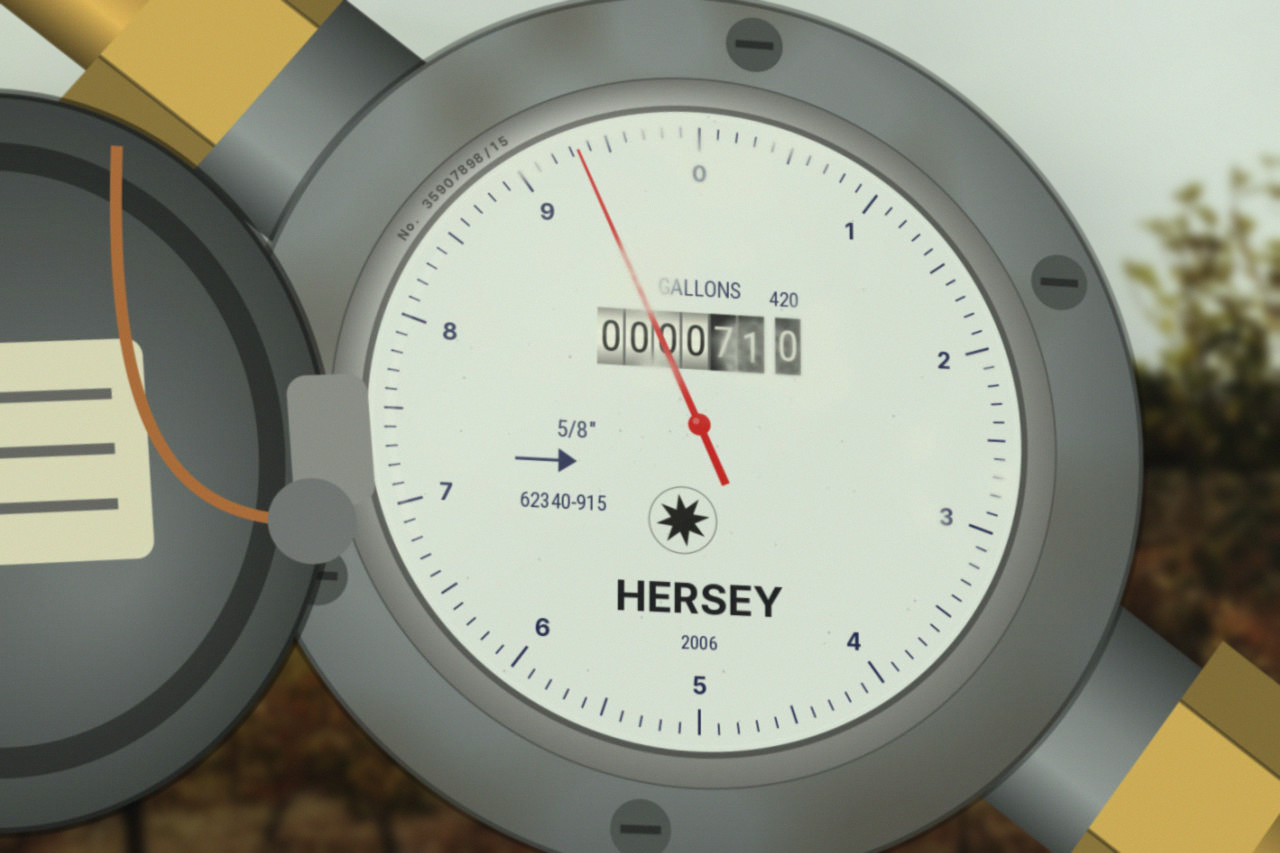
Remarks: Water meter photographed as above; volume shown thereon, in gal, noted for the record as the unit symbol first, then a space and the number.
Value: gal 709.3
